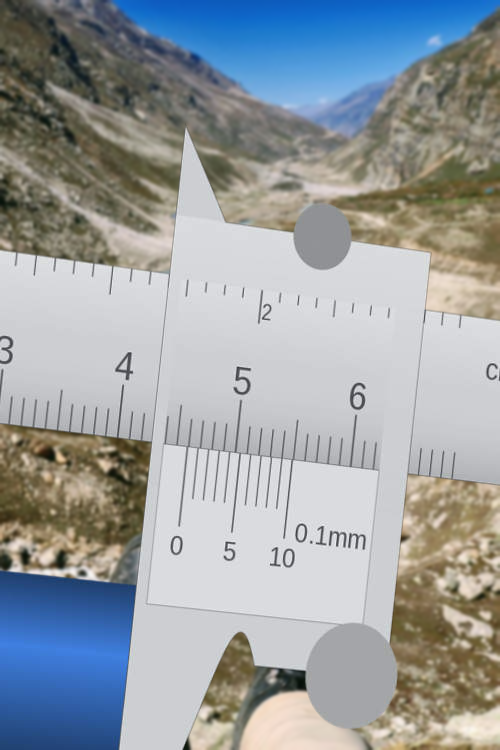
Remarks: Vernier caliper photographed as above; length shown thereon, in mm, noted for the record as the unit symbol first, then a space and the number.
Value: mm 45.9
